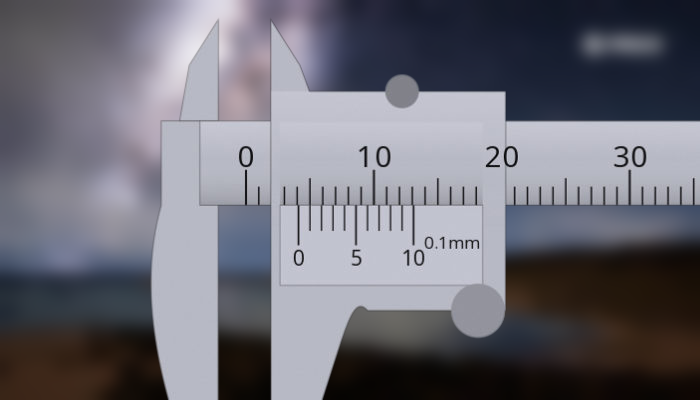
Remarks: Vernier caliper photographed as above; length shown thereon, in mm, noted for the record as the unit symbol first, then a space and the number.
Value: mm 4.1
